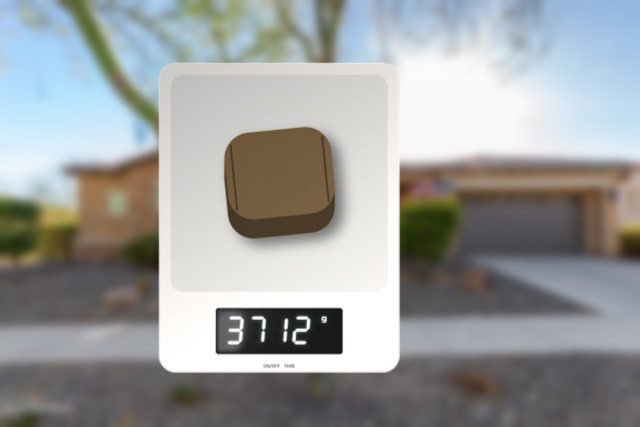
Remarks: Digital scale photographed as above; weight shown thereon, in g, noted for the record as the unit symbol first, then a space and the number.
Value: g 3712
